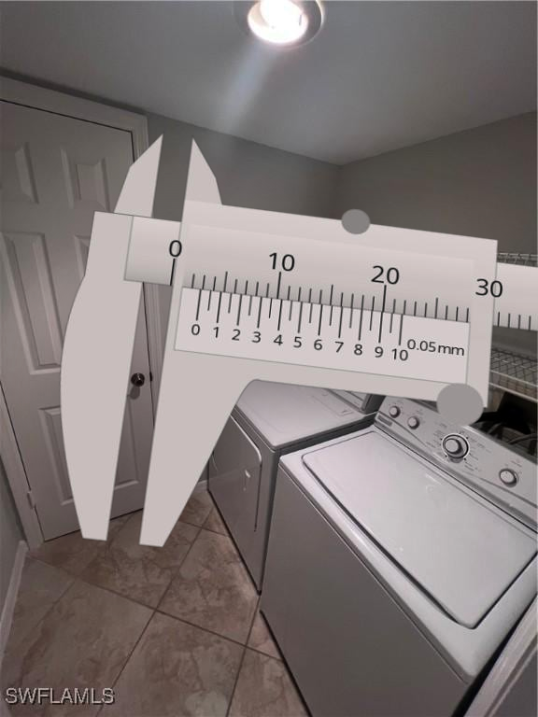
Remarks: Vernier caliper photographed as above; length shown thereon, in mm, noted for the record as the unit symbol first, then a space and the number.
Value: mm 2.8
